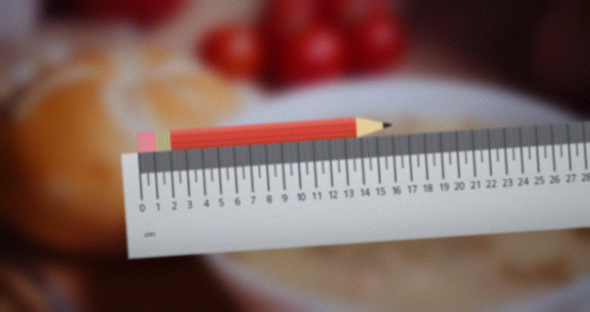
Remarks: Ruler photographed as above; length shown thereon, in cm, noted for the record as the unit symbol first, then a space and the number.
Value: cm 16
